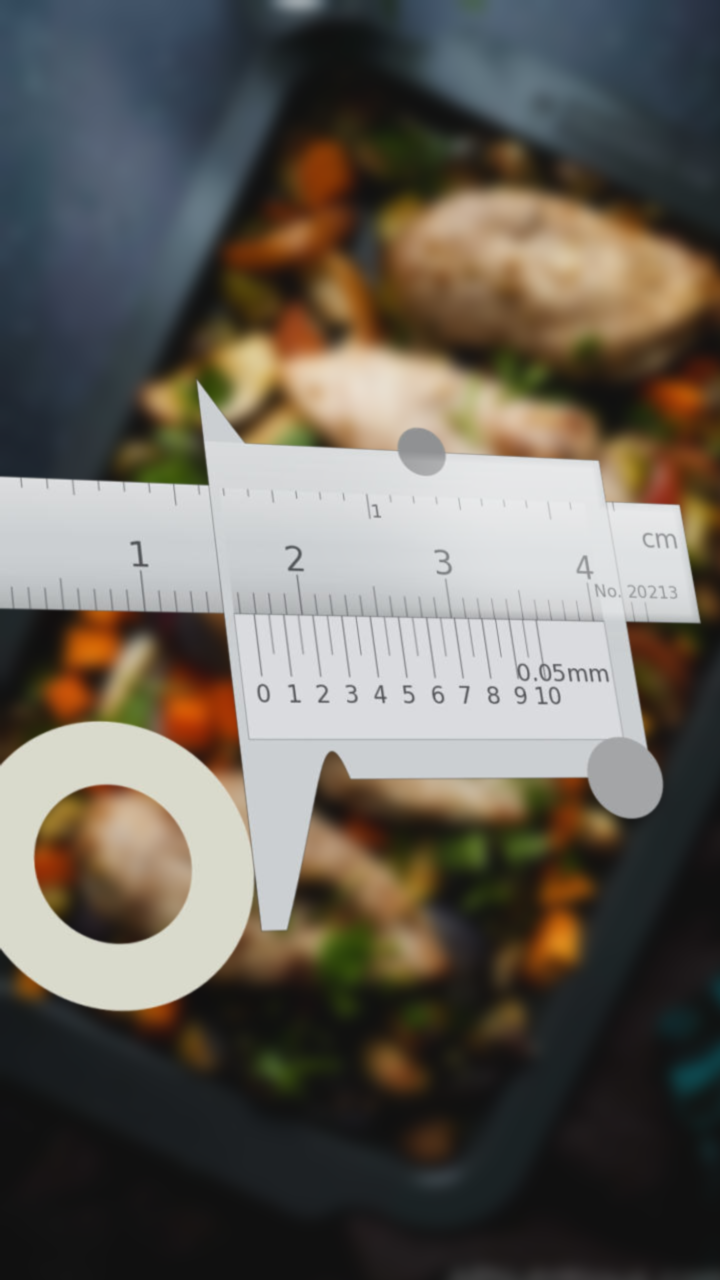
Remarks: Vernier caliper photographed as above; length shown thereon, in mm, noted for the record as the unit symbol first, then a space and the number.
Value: mm 16.9
